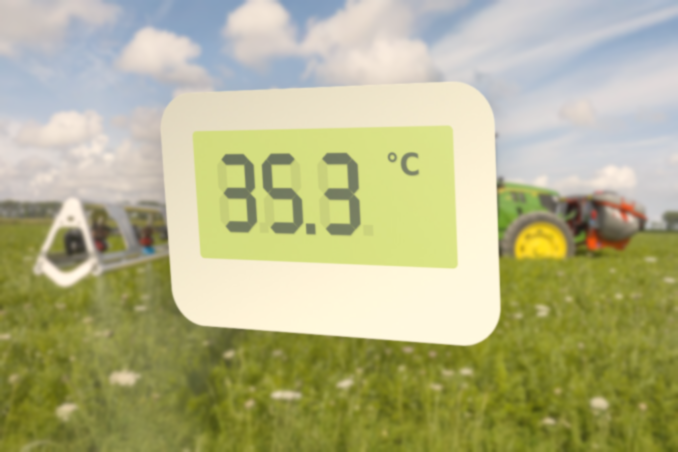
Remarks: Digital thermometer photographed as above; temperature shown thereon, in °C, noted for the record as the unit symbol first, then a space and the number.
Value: °C 35.3
